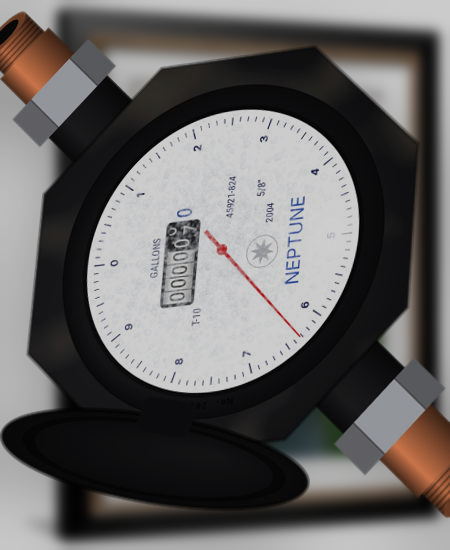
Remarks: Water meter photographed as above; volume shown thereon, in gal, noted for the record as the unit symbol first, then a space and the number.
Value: gal 66.3
